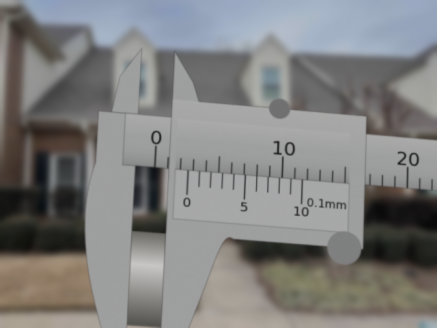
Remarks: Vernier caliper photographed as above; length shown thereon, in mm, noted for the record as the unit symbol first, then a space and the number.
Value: mm 2.6
